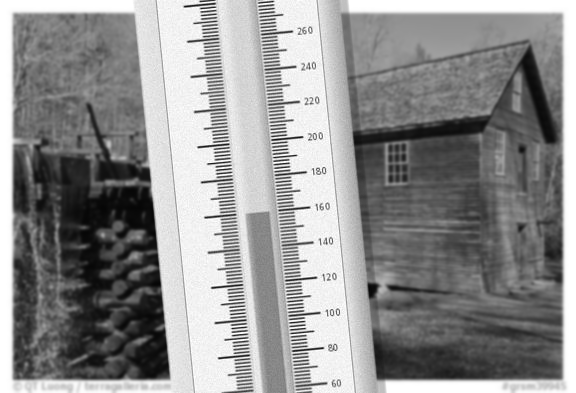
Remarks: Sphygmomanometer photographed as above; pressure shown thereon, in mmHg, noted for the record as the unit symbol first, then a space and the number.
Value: mmHg 160
